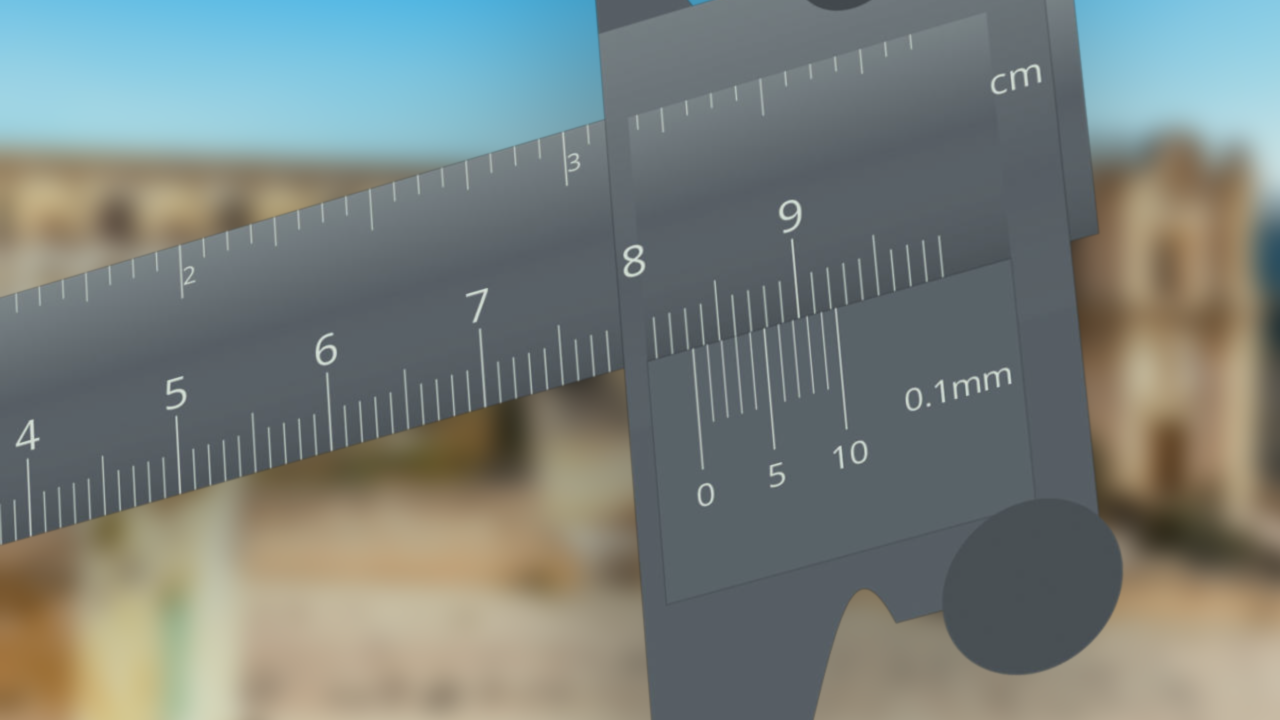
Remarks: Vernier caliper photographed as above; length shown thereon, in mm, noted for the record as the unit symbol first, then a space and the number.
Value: mm 83.3
